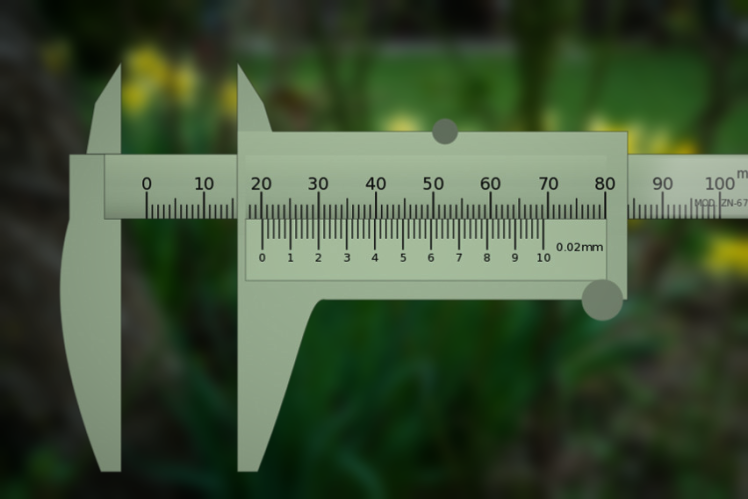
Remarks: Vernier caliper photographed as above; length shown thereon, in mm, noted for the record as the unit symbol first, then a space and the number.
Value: mm 20.2
